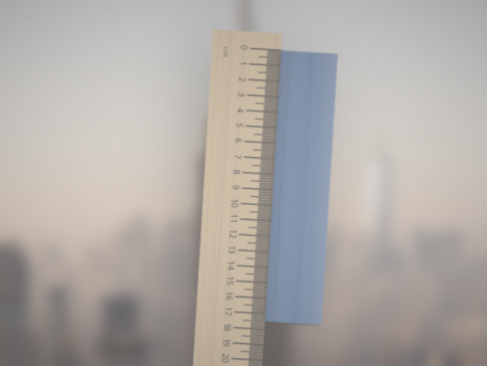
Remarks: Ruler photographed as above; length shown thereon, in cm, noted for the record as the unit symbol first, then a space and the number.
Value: cm 17.5
